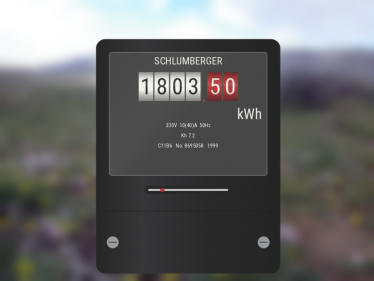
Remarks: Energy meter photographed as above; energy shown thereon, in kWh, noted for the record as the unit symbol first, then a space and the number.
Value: kWh 1803.50
